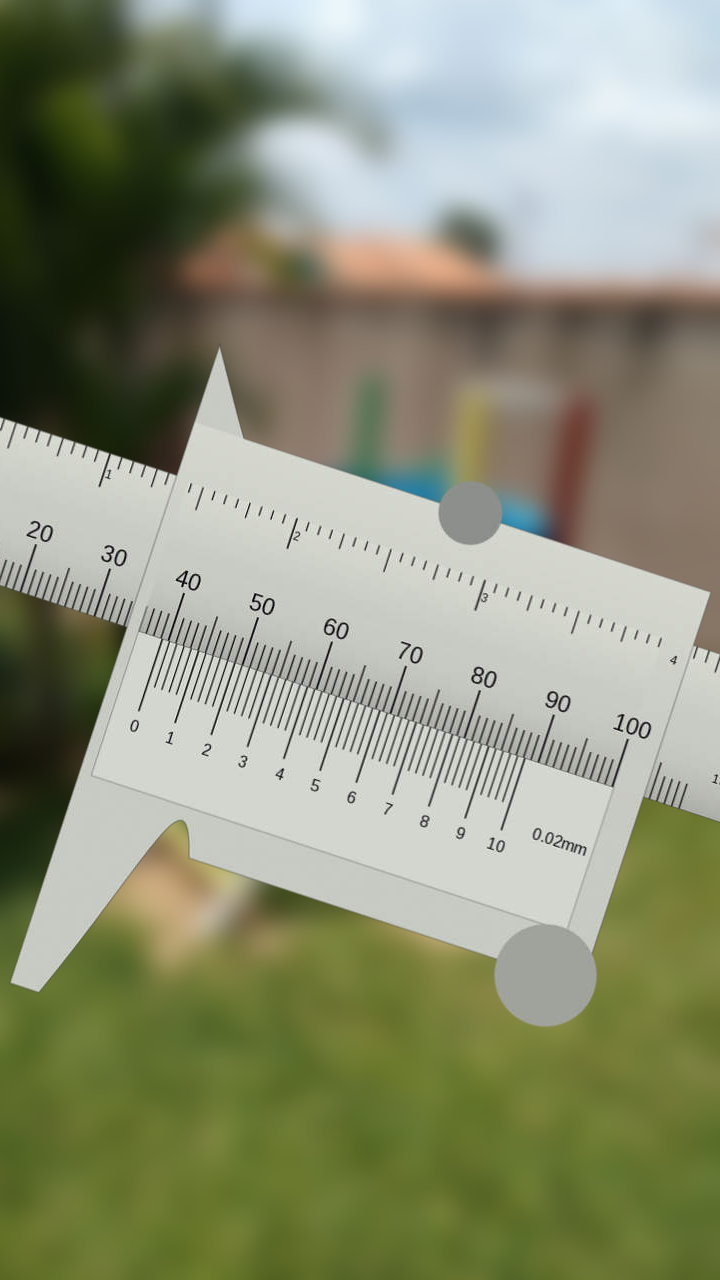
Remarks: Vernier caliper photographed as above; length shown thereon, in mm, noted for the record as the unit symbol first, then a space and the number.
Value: mm 39.2
